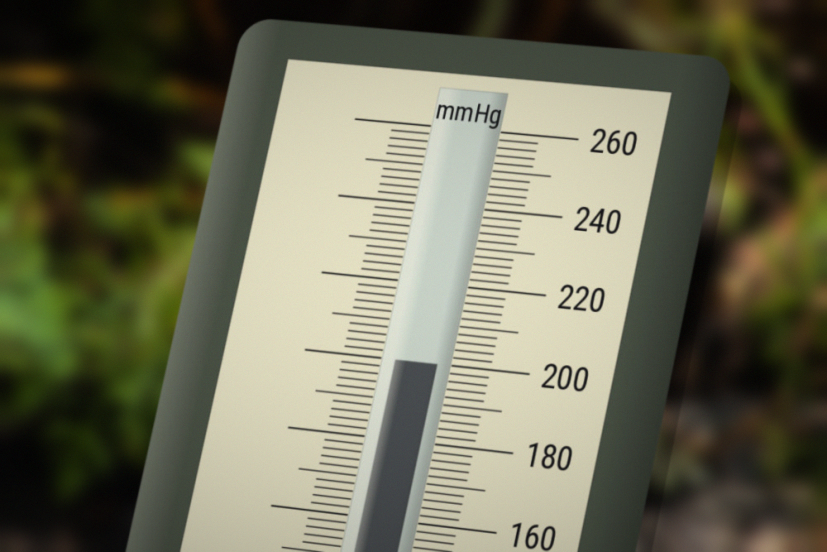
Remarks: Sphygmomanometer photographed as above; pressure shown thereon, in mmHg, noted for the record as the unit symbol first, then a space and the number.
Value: mmHg 200
